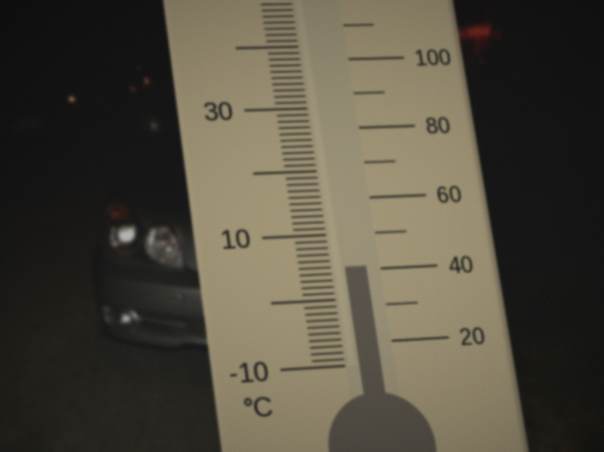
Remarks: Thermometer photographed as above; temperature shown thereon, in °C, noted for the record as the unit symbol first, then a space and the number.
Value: °C 5
